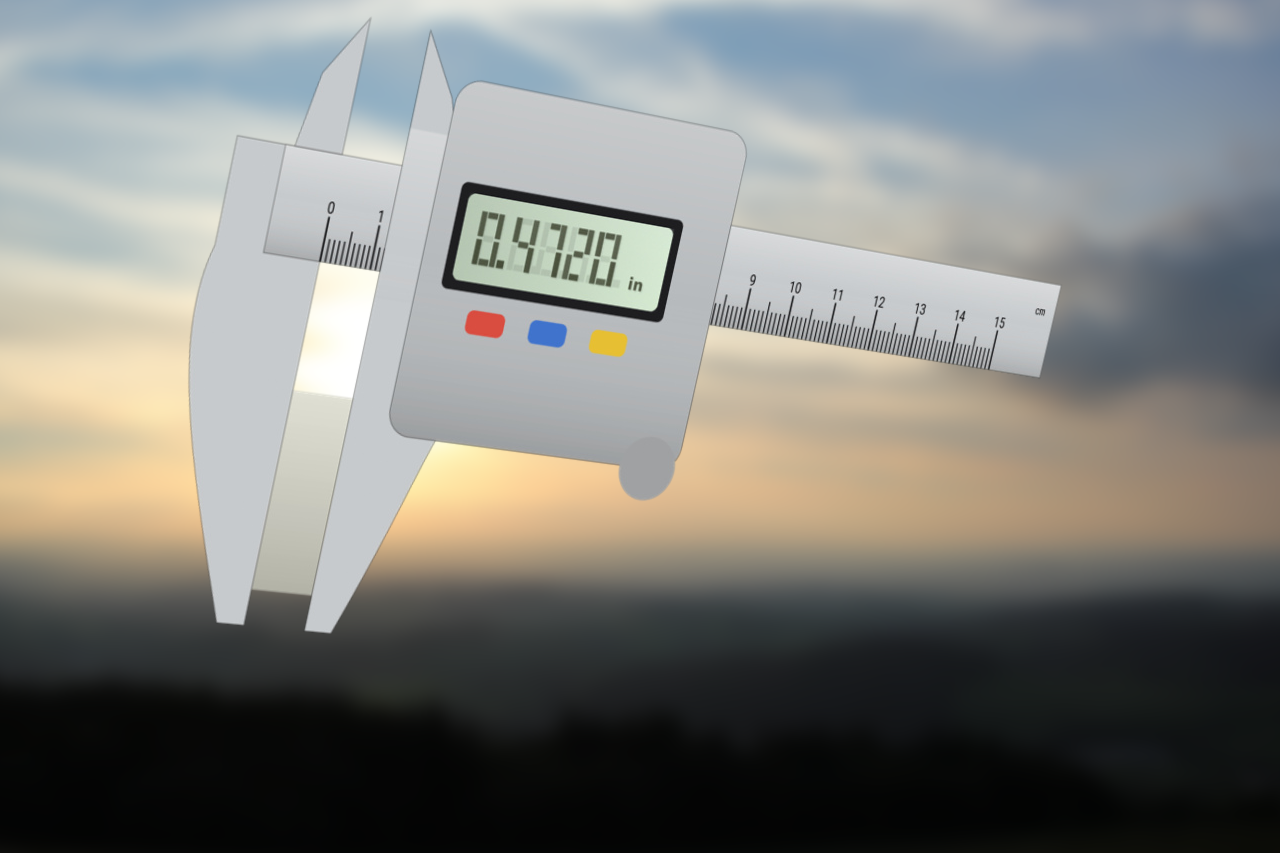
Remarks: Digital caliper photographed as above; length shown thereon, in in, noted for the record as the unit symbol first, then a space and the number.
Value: in 0.4720
